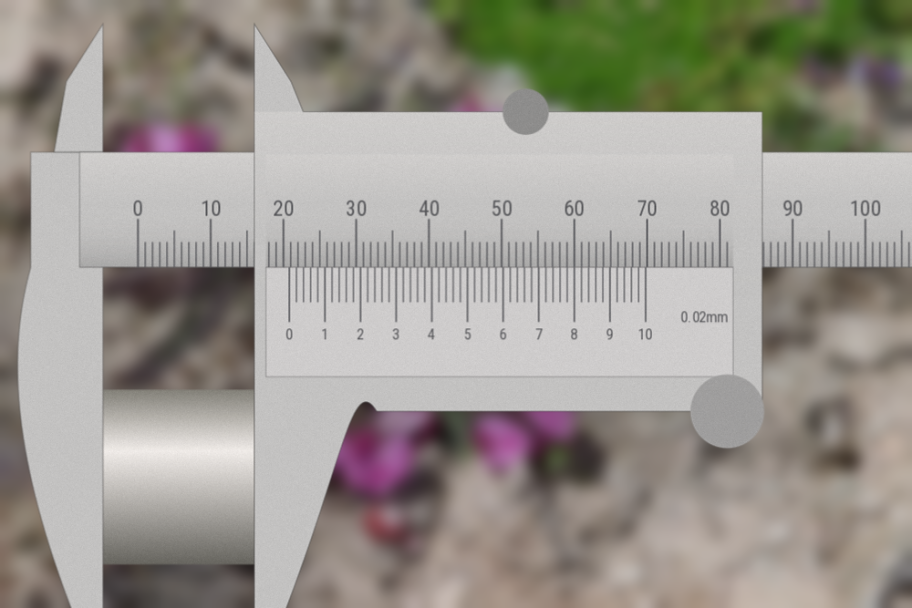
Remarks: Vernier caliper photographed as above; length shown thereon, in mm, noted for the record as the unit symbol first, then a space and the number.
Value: mm 20.8
